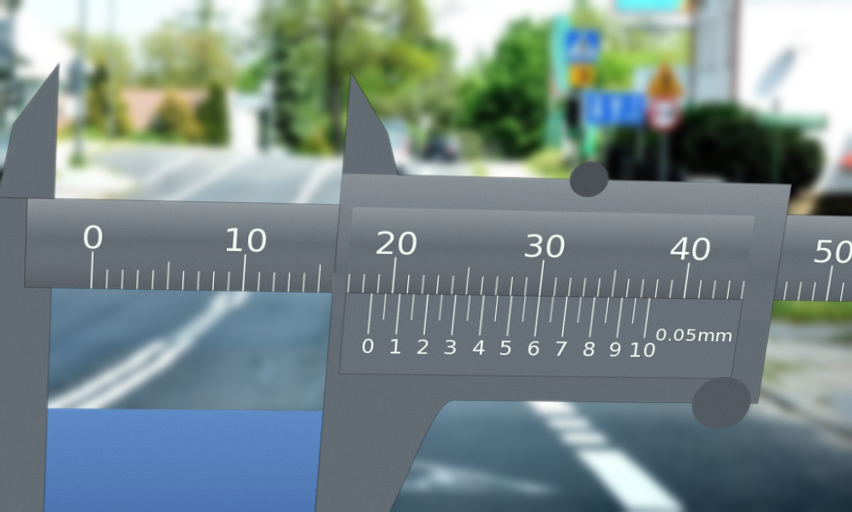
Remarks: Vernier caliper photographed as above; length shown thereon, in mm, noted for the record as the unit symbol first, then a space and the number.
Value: mm 18.6
